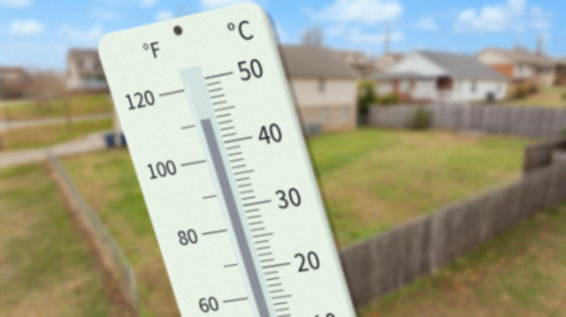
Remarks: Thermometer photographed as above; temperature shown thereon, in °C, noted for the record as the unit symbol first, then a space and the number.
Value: °C 44
